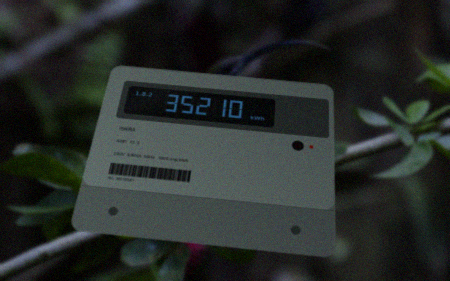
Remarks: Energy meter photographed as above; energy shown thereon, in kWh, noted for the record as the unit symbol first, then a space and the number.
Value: kWh 35210
